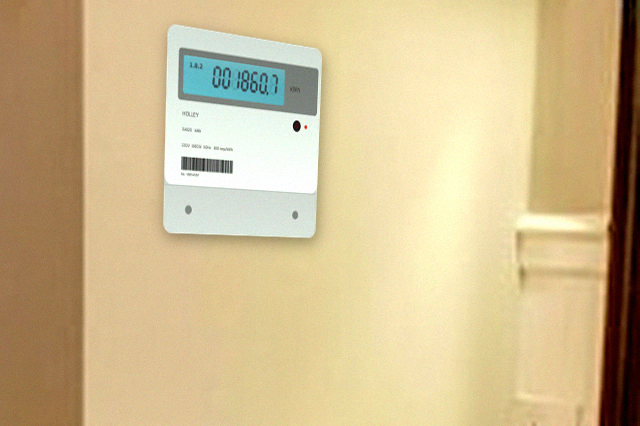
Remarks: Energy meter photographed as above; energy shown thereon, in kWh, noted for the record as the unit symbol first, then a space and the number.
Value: kWh 1860.7
